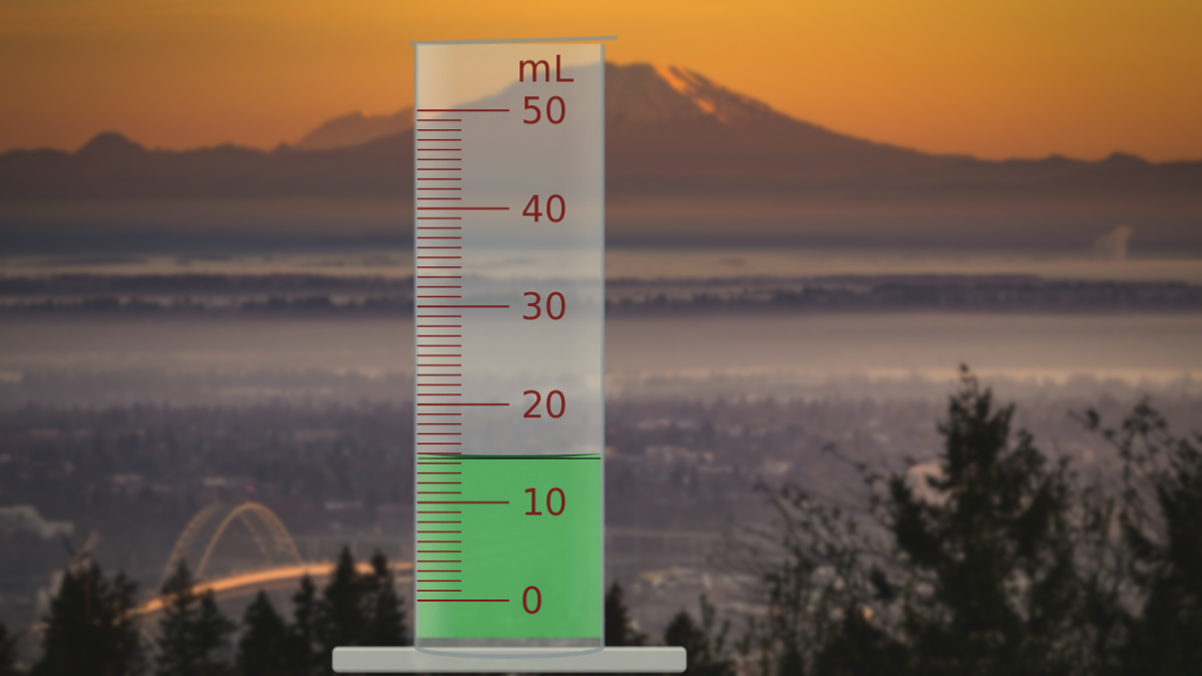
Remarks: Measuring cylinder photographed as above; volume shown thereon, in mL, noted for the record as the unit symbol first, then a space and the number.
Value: mL 14.5
